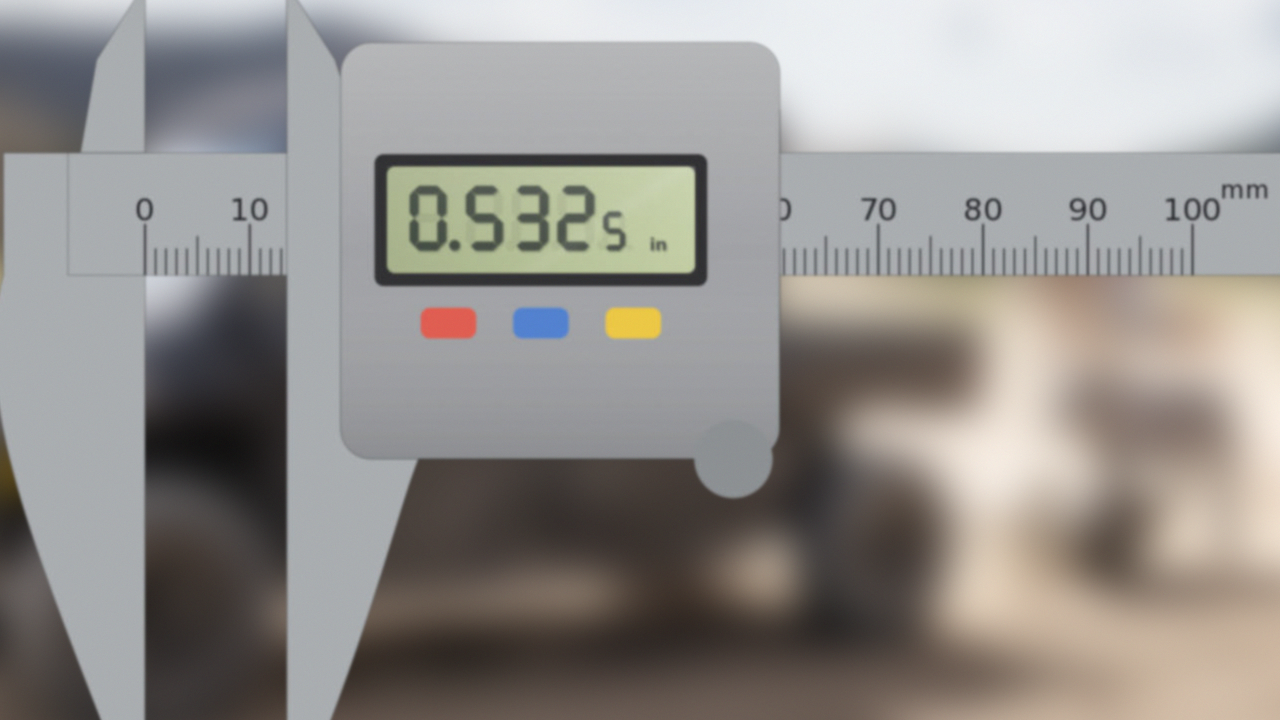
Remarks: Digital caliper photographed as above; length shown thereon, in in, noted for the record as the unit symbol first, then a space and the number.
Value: in 0.5325
